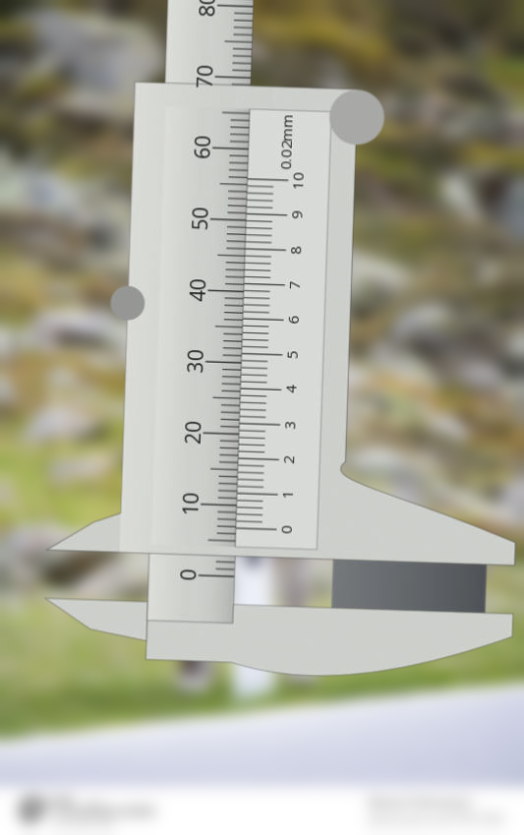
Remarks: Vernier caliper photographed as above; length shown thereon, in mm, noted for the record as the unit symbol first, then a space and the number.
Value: mm 6.8
